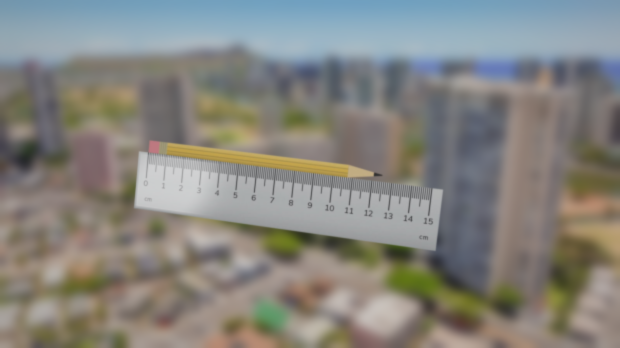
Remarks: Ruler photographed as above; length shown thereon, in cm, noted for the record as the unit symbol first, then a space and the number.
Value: cm 12.5
